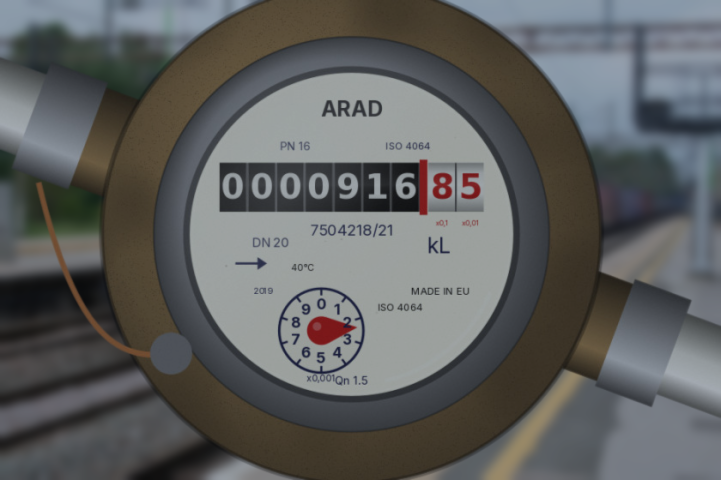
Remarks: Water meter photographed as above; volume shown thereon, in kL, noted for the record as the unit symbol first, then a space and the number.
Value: kL 916.852
